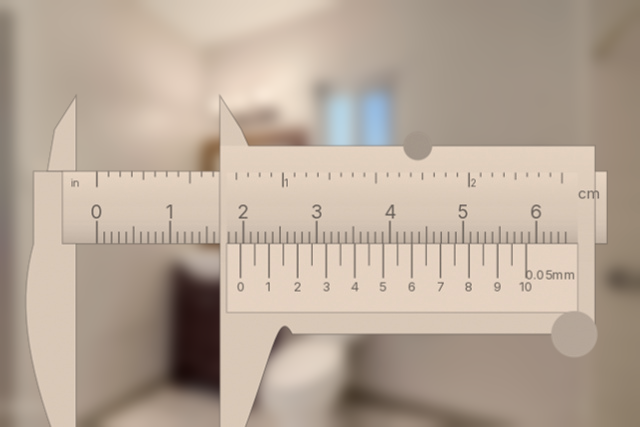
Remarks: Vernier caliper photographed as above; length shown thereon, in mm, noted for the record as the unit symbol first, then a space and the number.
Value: mm 19.6
